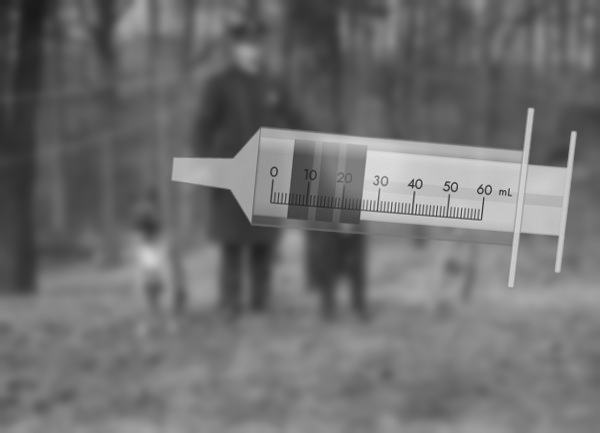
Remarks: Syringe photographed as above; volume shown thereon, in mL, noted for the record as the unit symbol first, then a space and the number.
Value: mL 5
